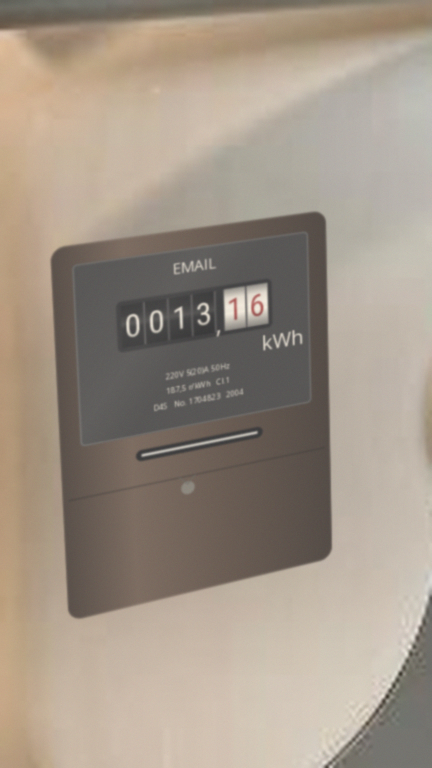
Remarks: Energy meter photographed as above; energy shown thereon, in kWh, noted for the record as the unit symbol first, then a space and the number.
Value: kWh 13.16
